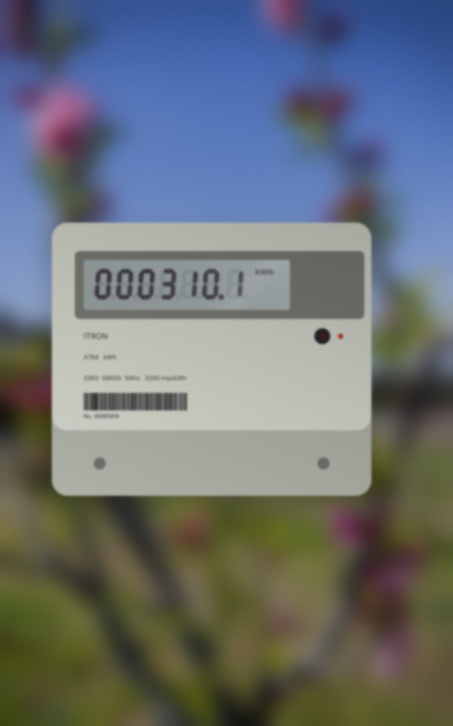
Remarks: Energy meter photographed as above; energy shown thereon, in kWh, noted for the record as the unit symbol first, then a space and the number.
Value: kWh 310.1
